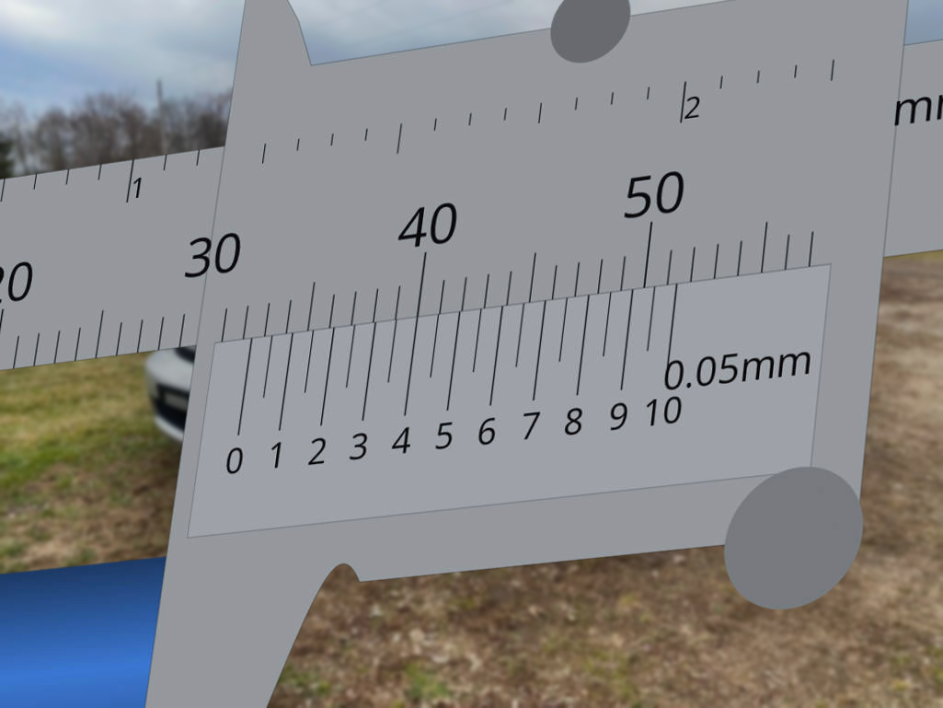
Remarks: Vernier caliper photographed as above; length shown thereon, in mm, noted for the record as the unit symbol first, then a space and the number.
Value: mm 32.40
